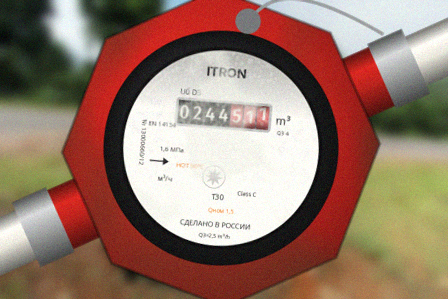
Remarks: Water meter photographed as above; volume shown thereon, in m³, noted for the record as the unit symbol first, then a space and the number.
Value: m³ 244.511
